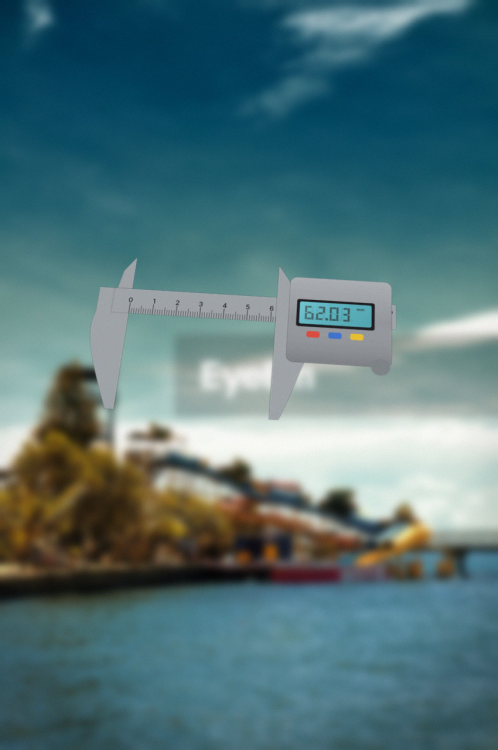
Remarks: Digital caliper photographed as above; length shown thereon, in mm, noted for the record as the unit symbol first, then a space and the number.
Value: mm 62.03
